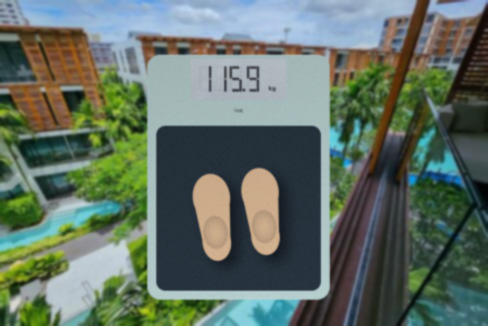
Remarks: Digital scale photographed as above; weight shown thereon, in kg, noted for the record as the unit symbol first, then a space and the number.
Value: kg 115.9
